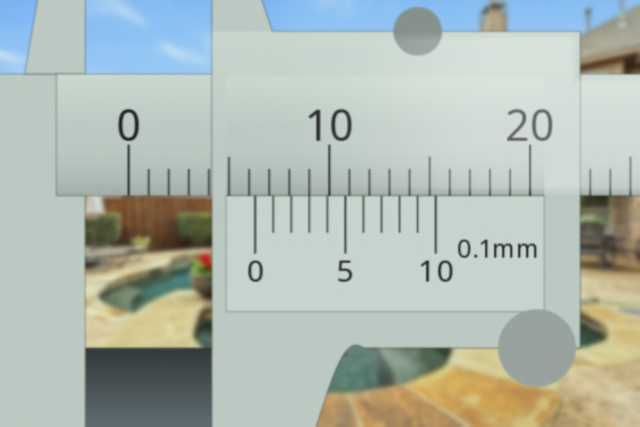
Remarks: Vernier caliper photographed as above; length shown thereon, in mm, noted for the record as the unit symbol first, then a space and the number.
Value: mm 6.3
